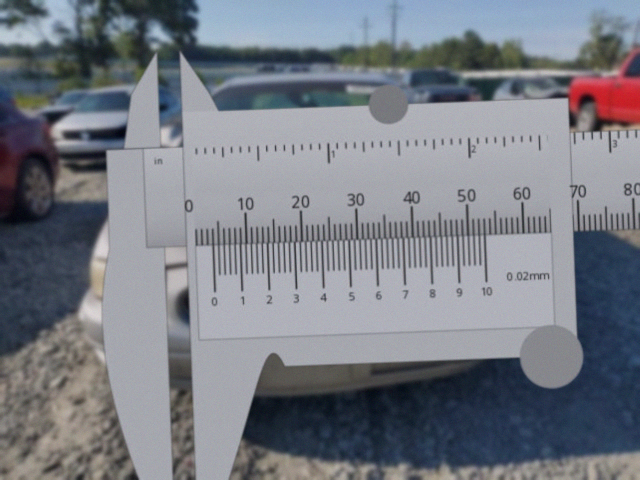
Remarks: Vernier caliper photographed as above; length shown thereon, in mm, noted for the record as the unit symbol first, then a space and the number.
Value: mm 4.0
